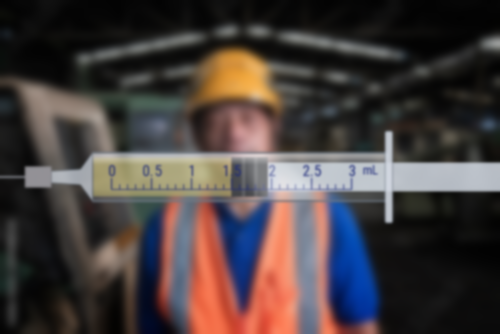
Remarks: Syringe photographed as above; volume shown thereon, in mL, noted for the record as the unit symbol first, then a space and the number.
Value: mL 1.5
